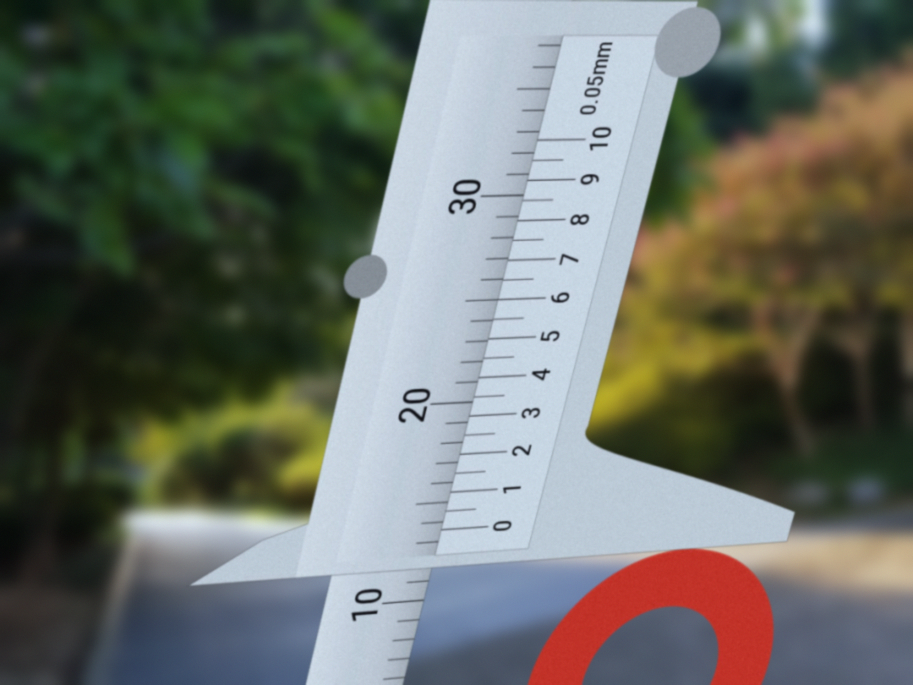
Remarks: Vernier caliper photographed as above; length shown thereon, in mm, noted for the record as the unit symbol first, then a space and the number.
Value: mm 13.6
